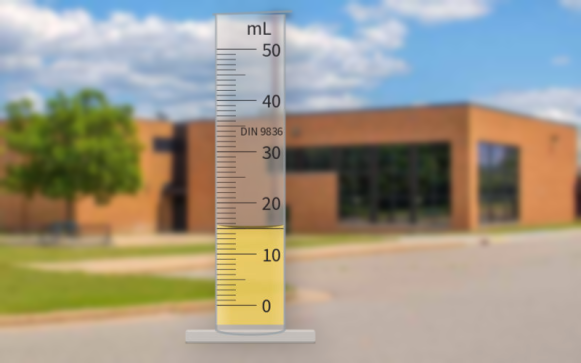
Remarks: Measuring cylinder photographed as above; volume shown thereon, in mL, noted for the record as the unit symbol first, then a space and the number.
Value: mL 15
